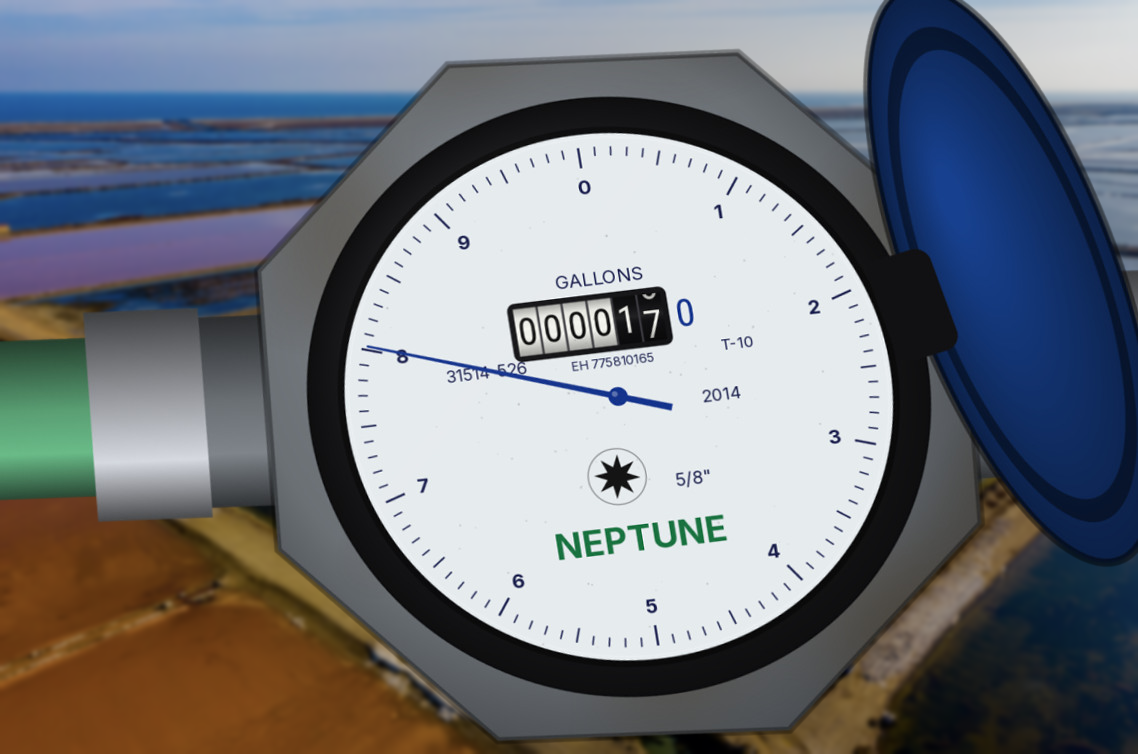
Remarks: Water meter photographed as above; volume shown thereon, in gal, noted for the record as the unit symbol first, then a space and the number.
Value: gal 168.0
